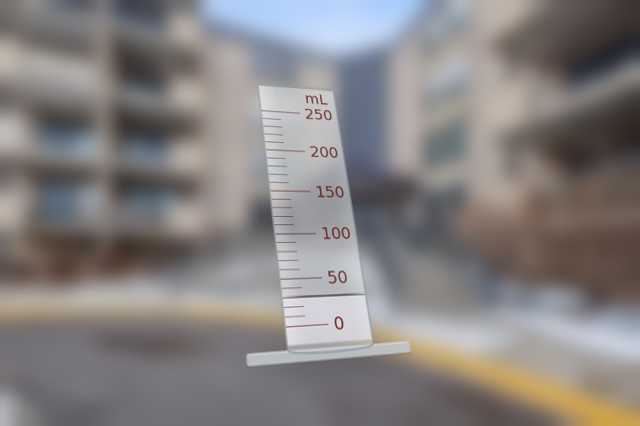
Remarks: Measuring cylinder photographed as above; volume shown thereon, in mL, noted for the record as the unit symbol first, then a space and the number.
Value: mL 30
